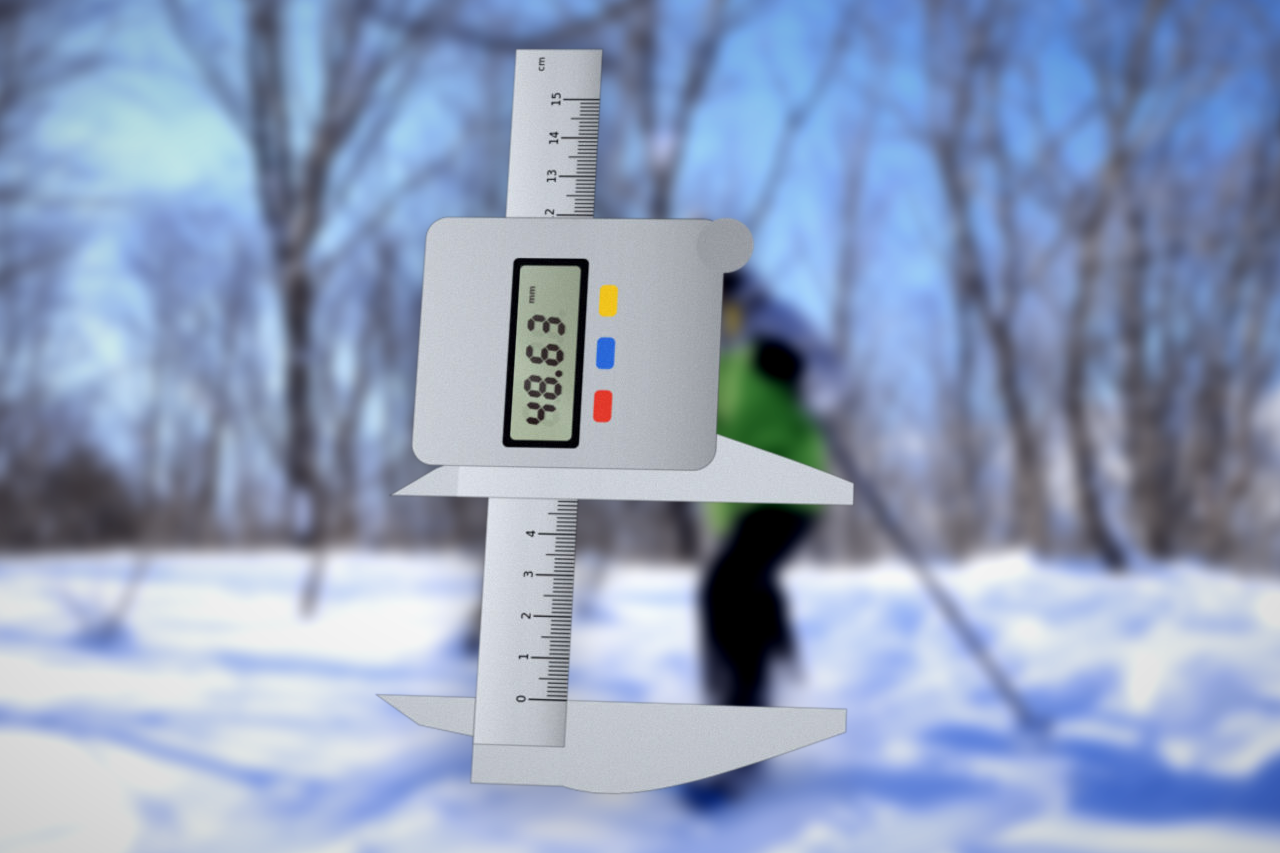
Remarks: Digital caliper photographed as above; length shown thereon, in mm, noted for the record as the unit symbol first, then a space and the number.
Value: mm 48.63
